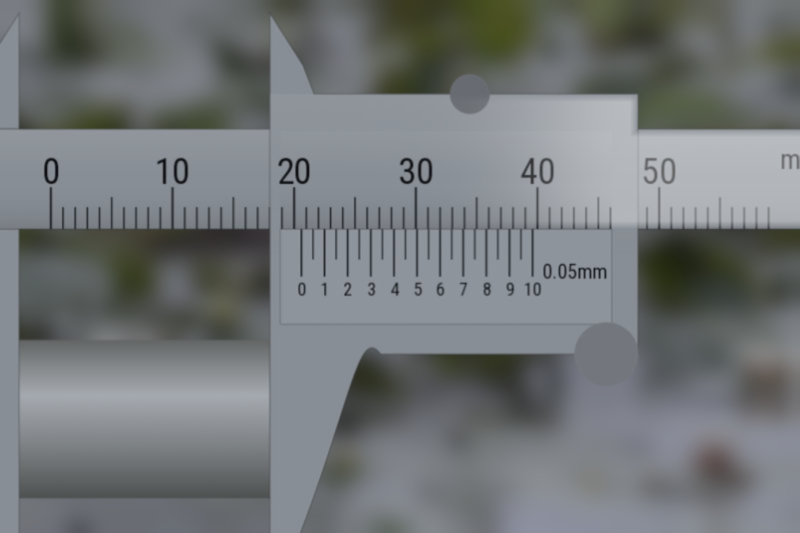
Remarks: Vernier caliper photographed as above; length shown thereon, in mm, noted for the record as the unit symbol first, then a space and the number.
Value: mm 20.6
